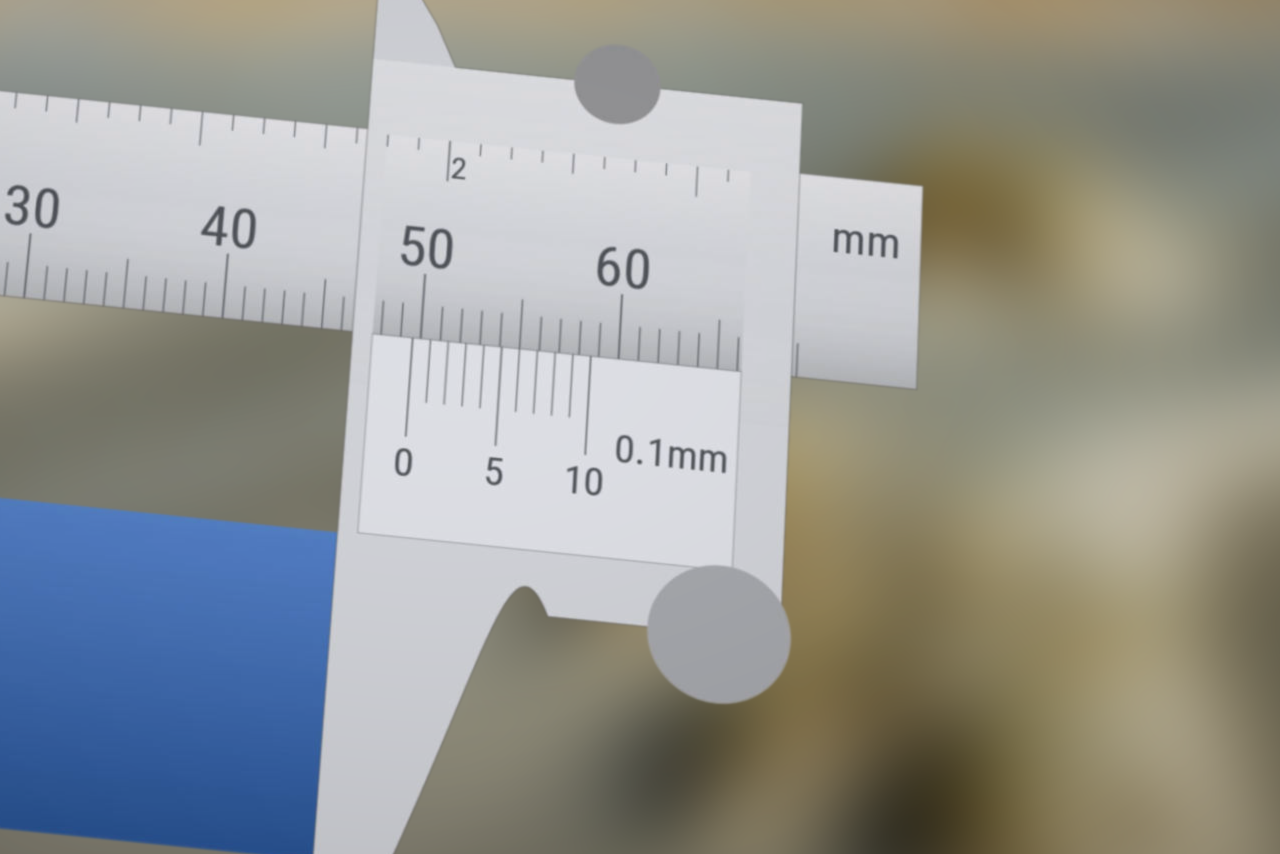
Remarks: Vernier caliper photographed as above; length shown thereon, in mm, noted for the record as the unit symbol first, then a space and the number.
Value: mm 49.6
